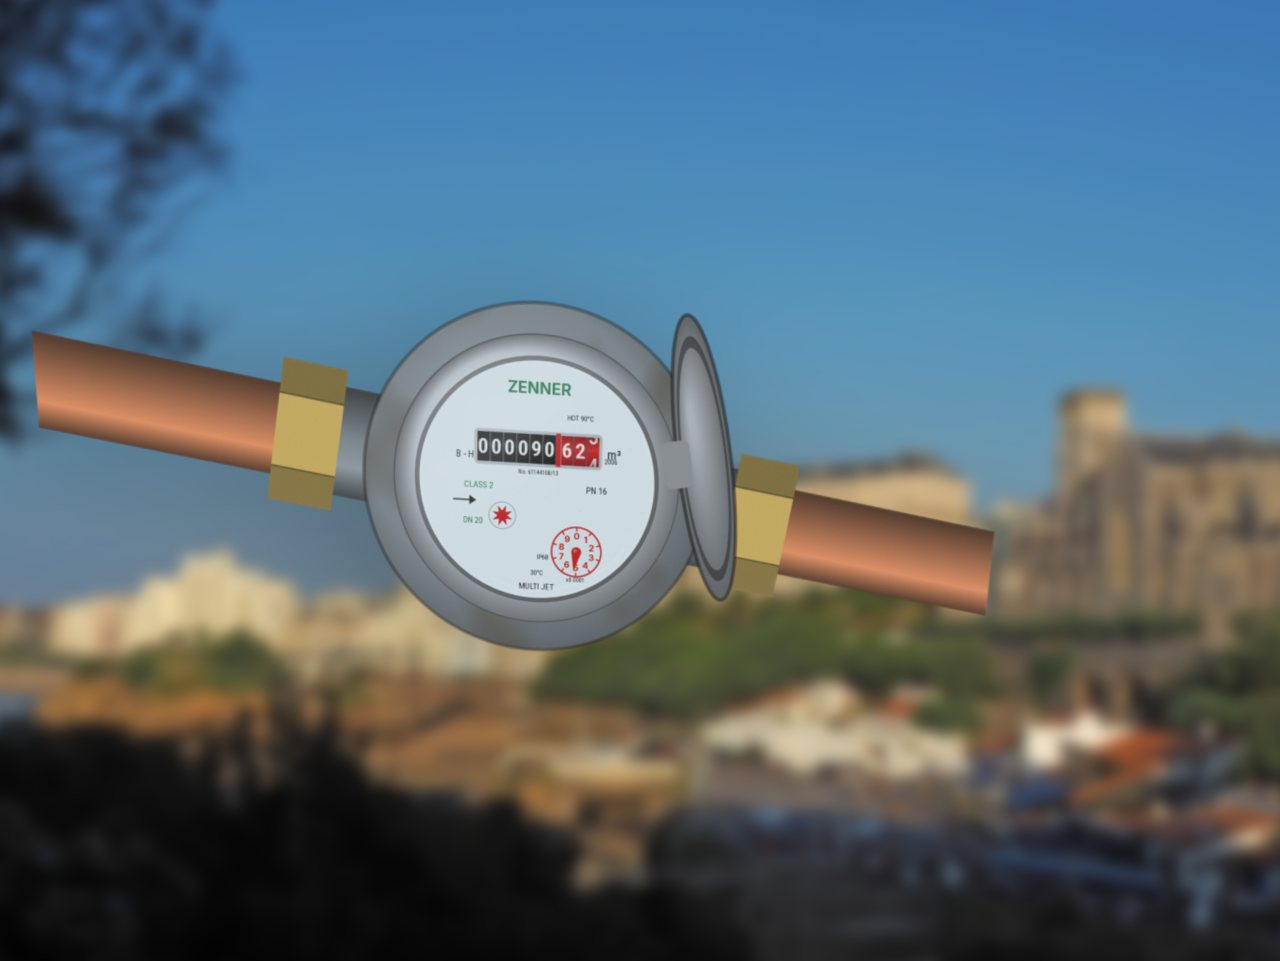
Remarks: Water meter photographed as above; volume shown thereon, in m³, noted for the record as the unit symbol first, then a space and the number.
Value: m³ 90.6235
